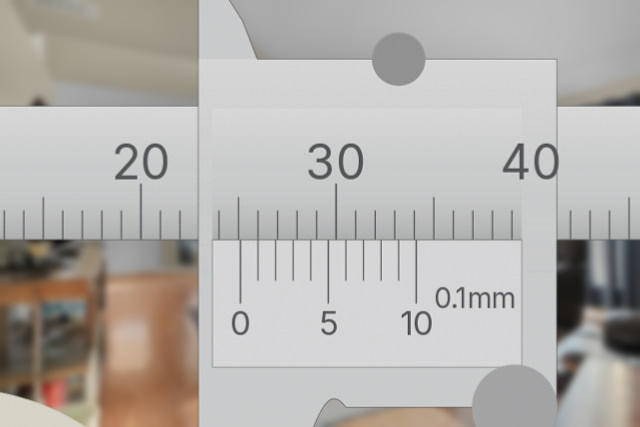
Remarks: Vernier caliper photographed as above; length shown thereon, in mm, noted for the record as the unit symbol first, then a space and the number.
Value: mm 25.1
